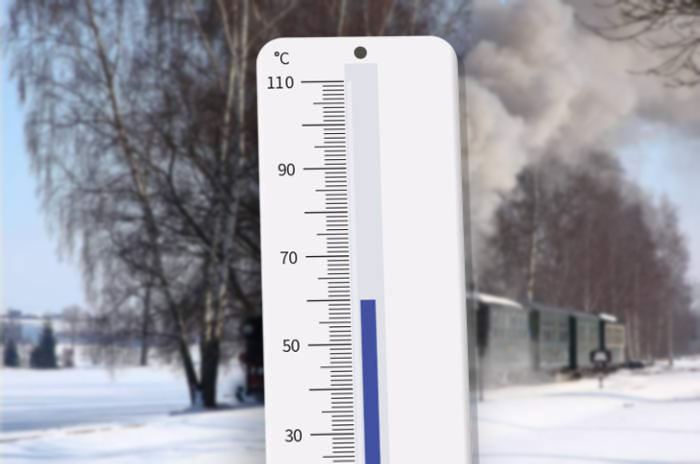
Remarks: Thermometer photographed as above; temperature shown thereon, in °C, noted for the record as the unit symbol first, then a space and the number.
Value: °C 60
